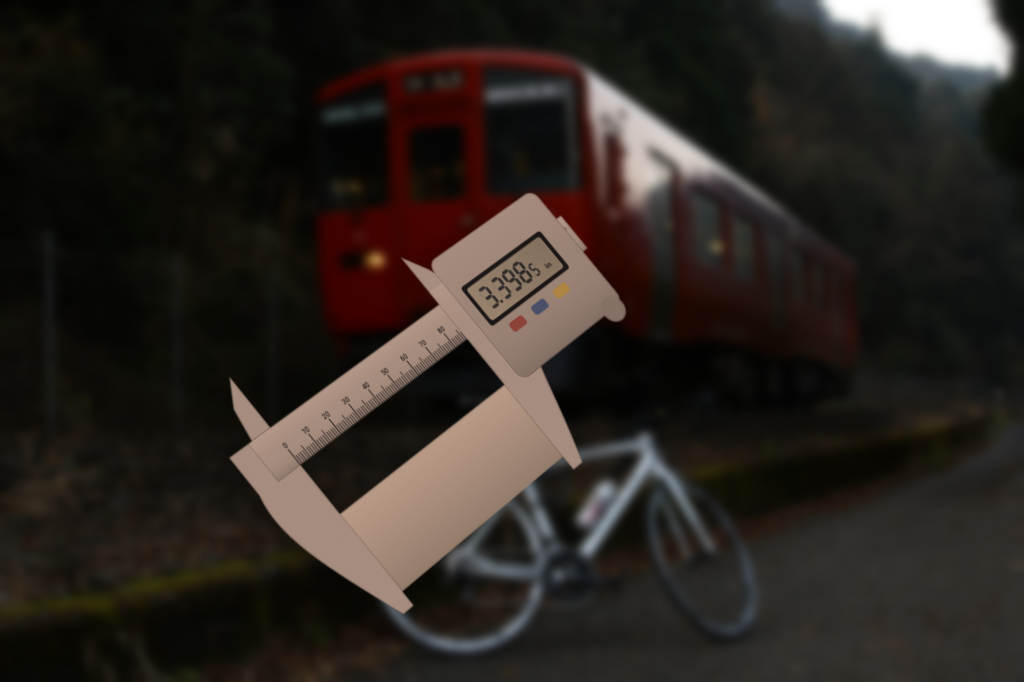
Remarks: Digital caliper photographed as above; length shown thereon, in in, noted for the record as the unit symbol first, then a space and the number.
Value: in 3.3985
